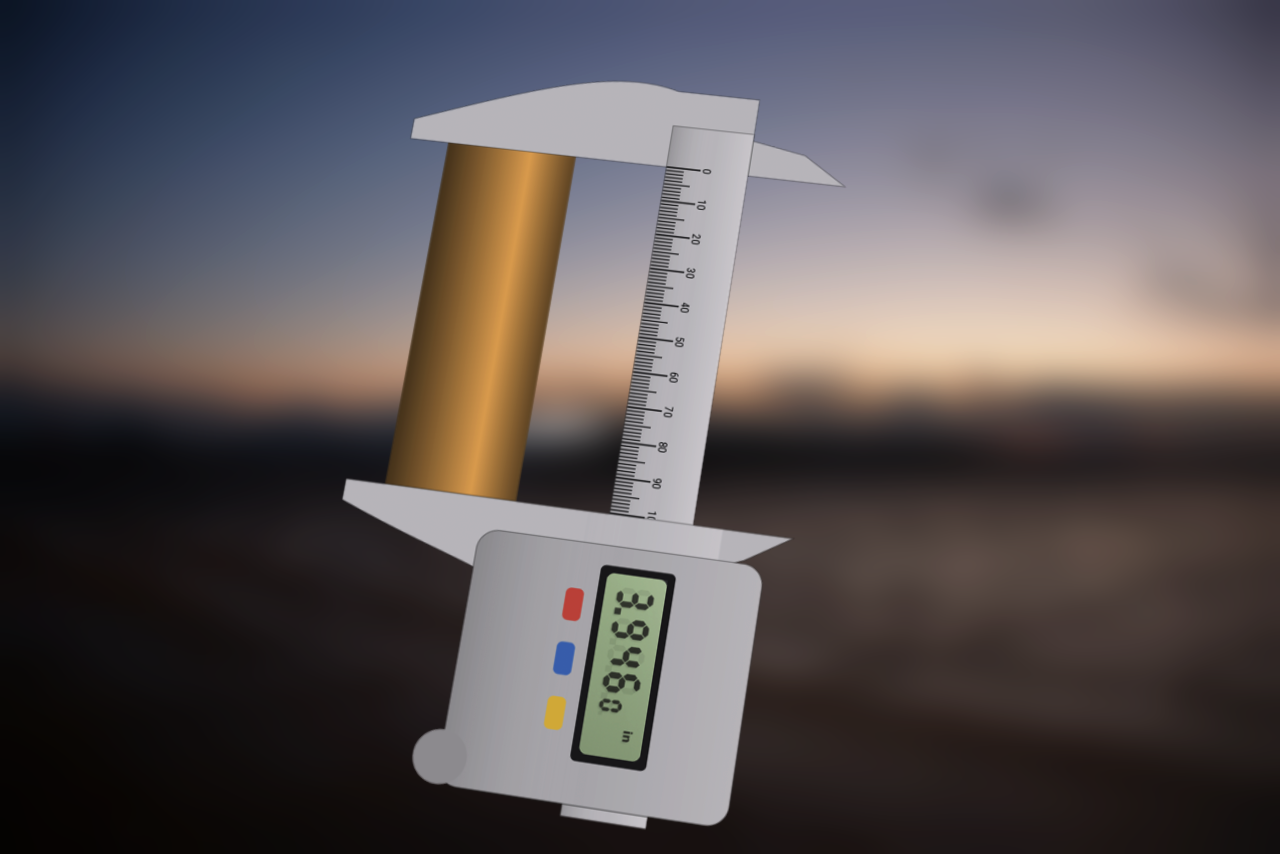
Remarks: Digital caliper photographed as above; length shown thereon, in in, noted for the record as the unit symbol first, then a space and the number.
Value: in 3.9460
